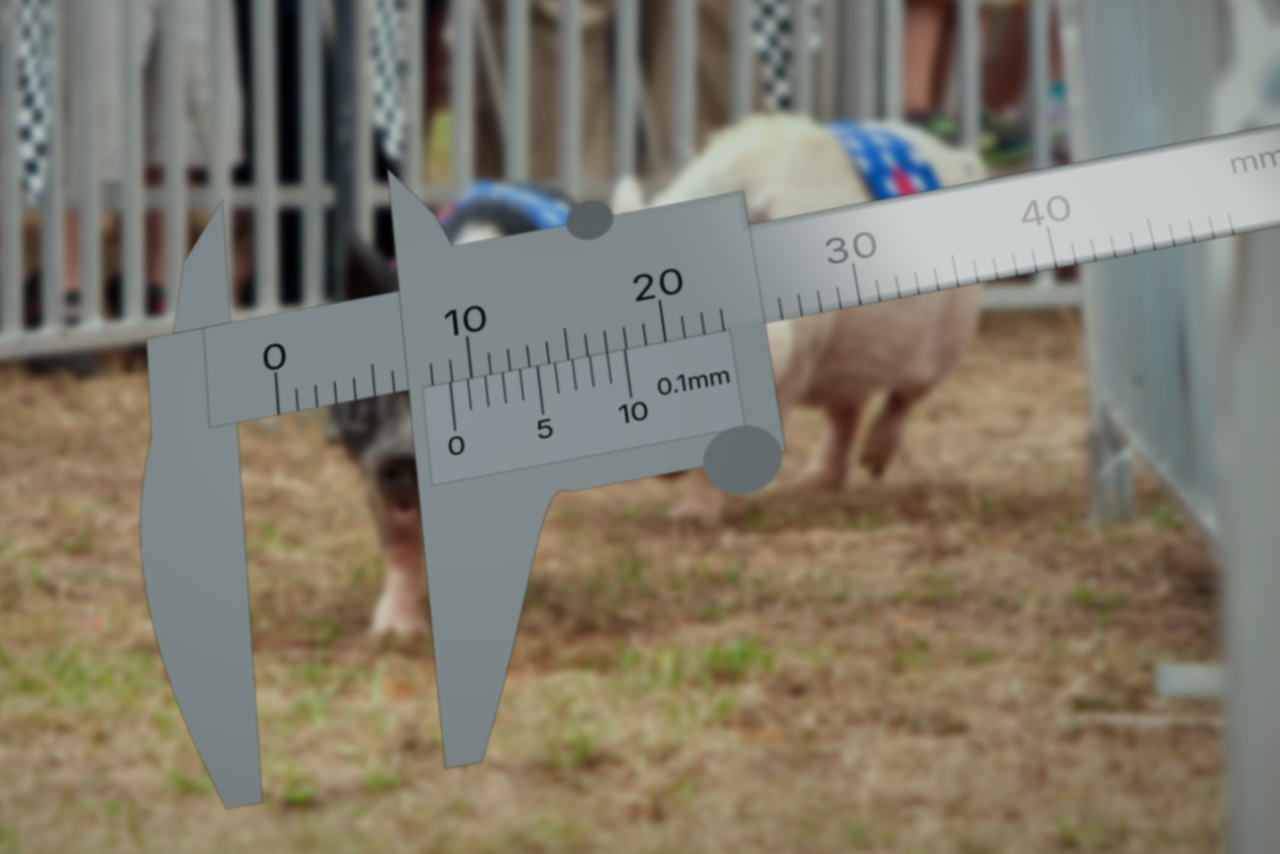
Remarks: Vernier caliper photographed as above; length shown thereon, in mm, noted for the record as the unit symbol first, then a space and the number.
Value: mm 8.9
